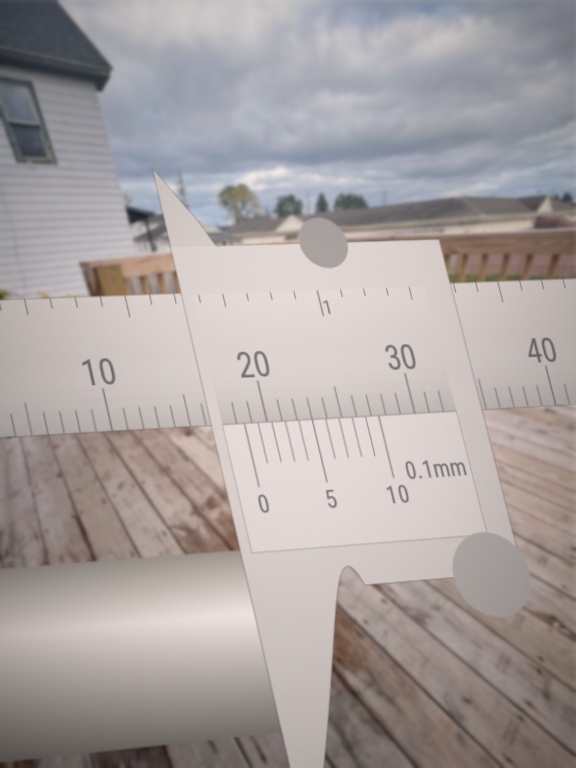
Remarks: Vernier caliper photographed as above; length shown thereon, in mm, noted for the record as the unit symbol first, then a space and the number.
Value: mm 18.5
